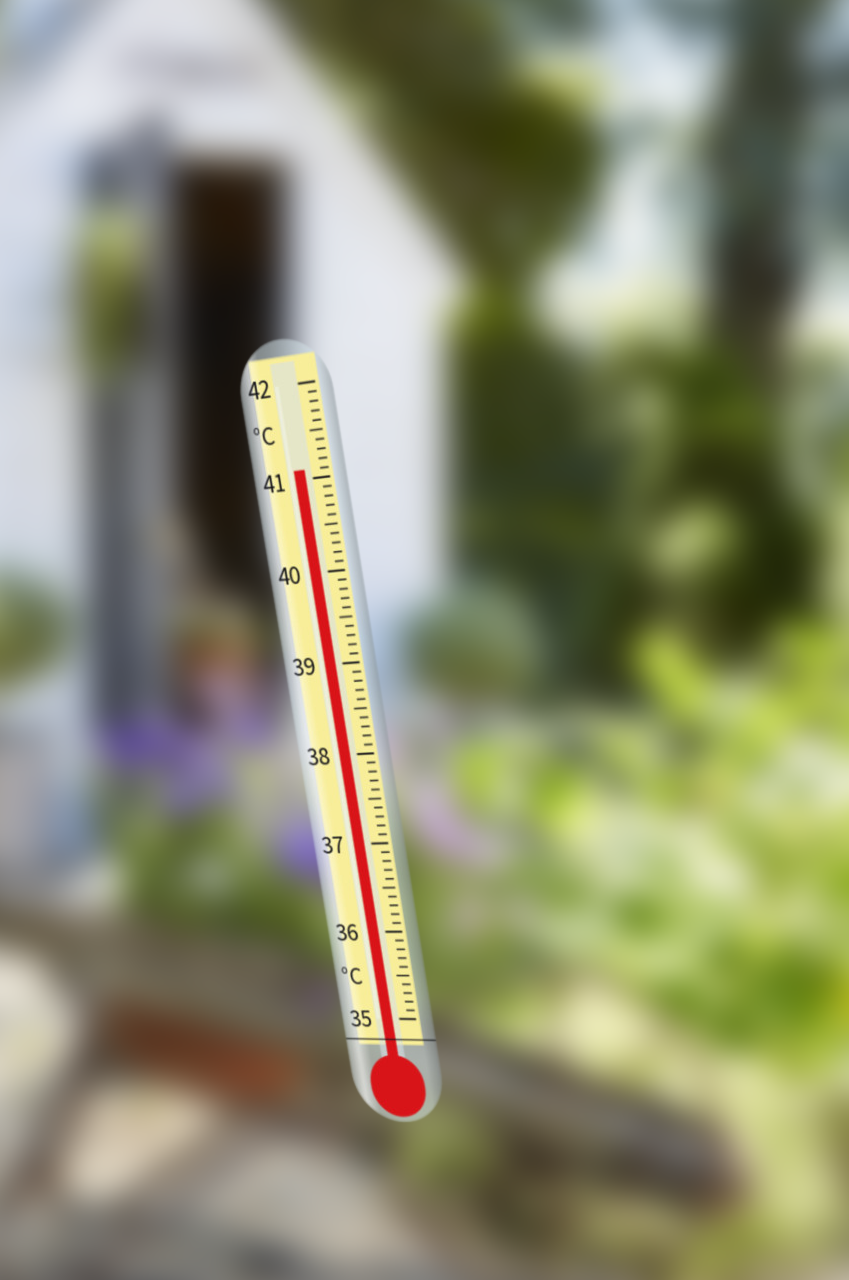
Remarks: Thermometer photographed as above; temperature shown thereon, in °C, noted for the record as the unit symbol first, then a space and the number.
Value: °C 41.1
